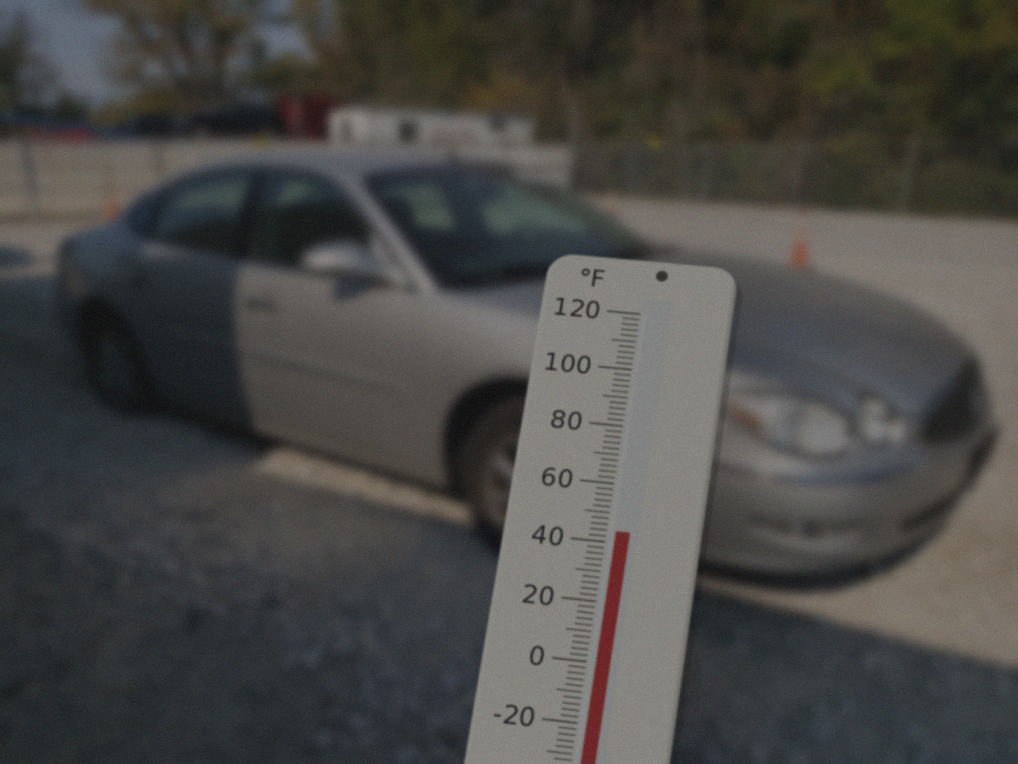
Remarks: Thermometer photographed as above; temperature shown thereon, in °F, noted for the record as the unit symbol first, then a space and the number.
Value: °F 44
